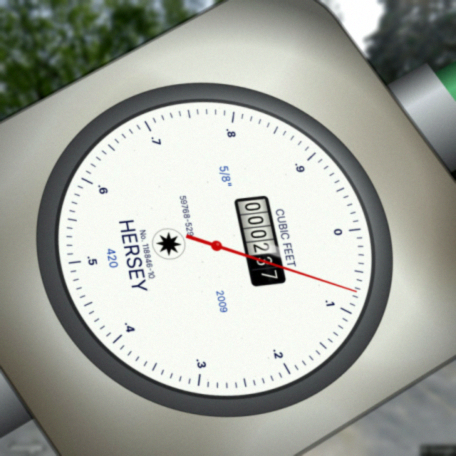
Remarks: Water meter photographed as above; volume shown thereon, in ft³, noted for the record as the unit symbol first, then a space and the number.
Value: ft³ 237.07
